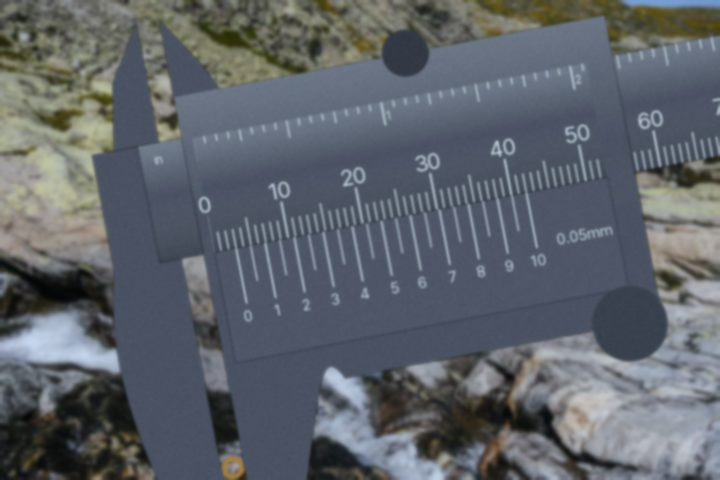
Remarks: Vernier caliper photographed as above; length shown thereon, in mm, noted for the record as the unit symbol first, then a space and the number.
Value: mm 3.0
